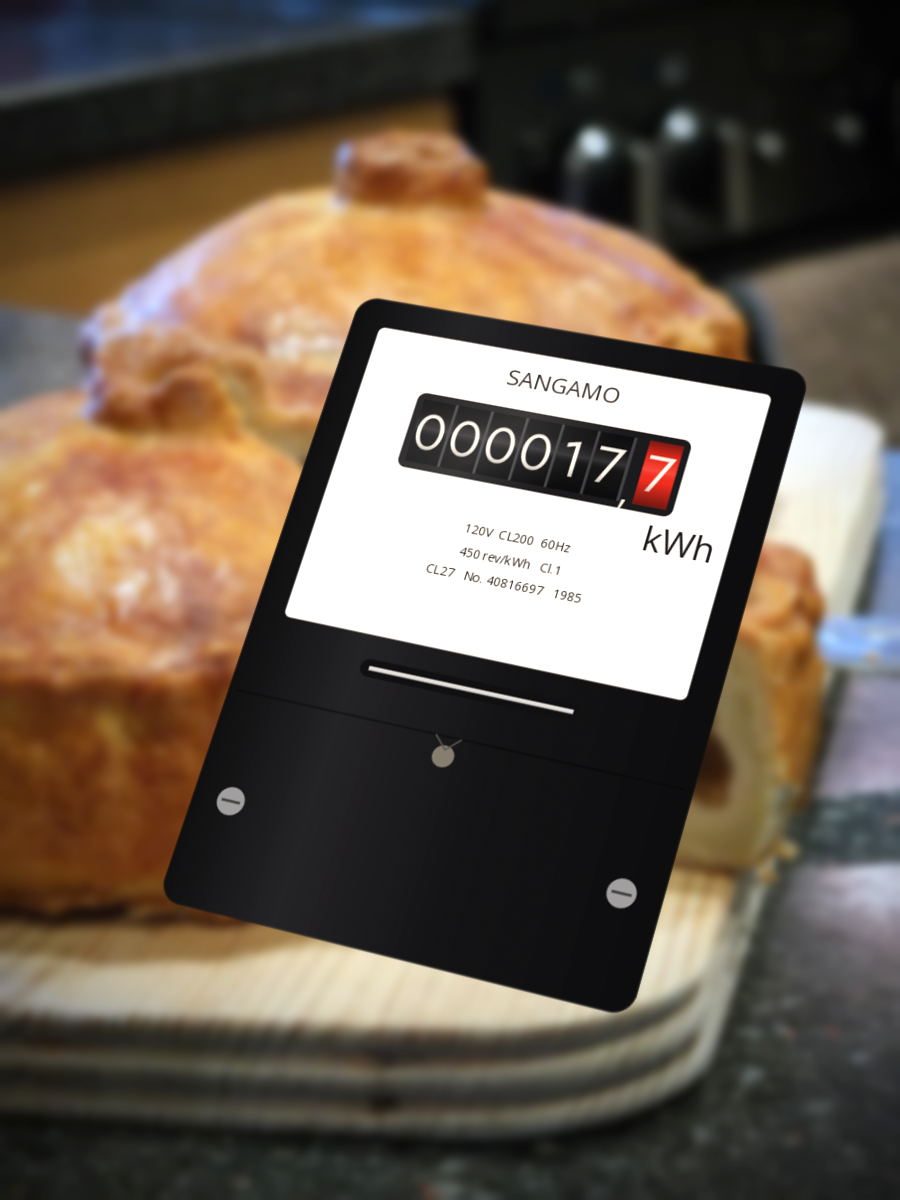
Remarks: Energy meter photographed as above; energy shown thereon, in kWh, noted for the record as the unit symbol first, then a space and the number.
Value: kWh 17.7
